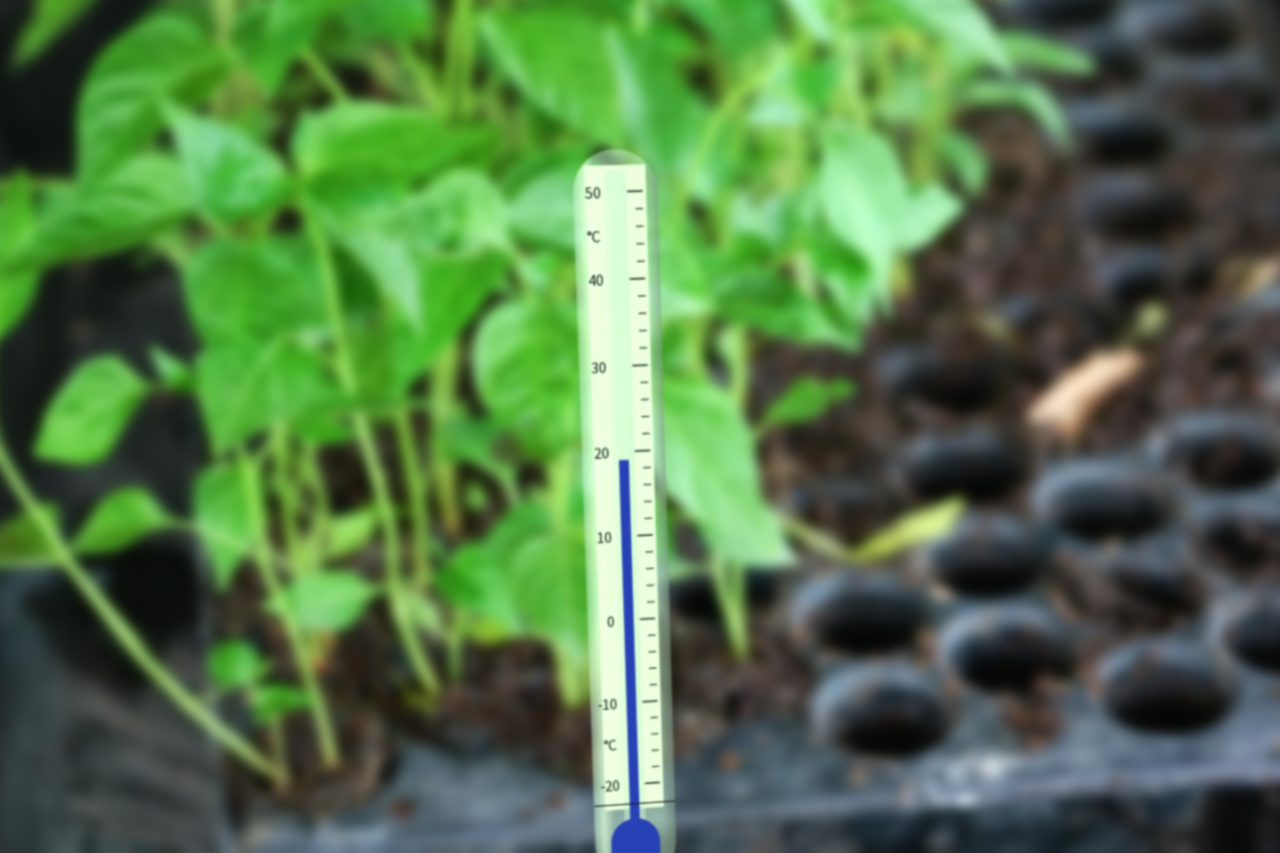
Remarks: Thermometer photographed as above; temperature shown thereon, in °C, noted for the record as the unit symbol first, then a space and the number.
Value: °C 19
